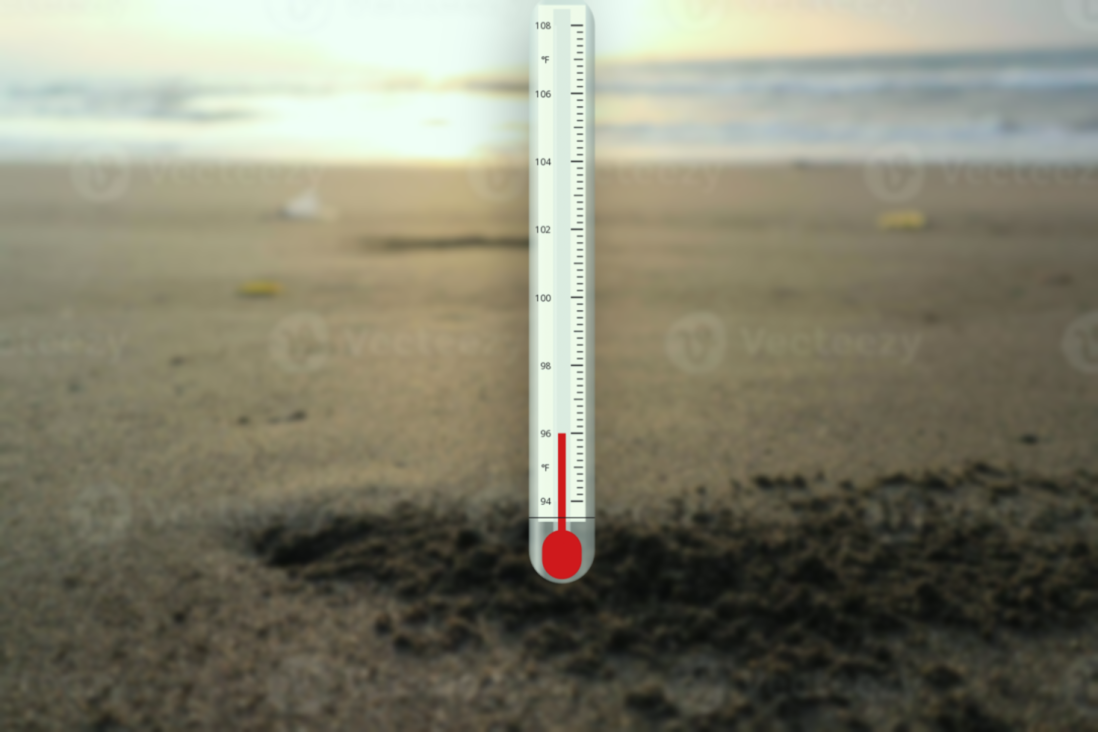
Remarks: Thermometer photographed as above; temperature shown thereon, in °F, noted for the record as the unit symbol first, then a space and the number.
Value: °F 96
